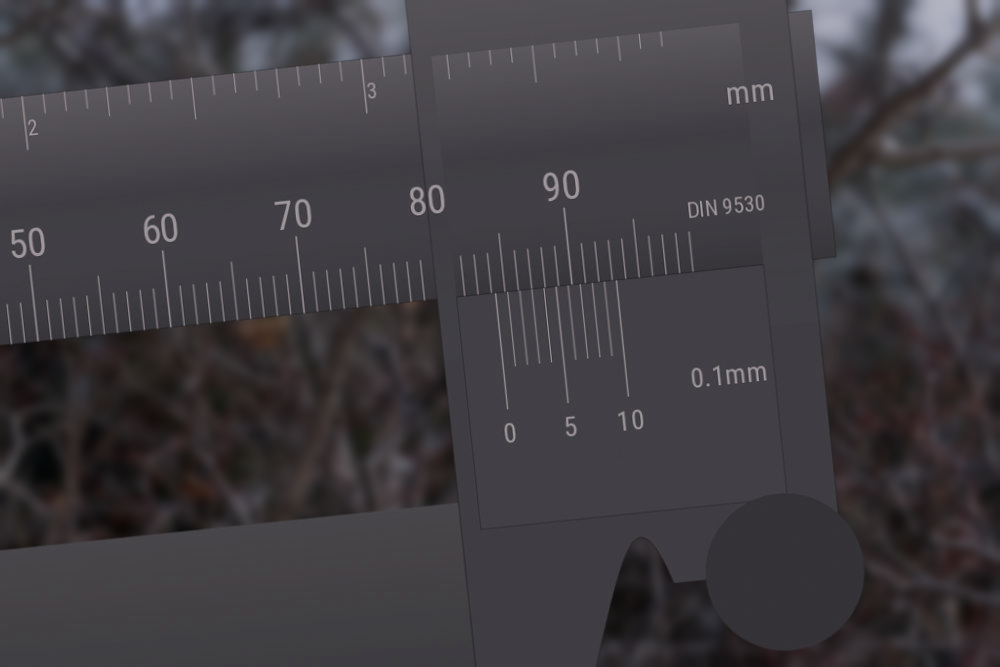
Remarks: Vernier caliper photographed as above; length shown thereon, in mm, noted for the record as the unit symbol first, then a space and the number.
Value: mm 84.3
